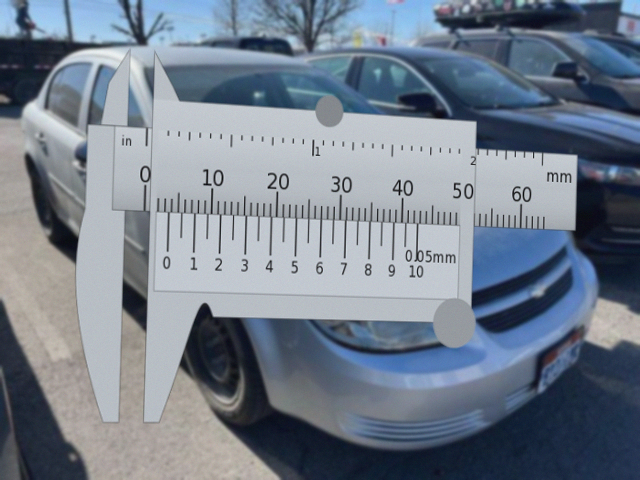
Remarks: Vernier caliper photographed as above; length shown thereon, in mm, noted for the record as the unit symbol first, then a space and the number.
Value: mm 3.6
